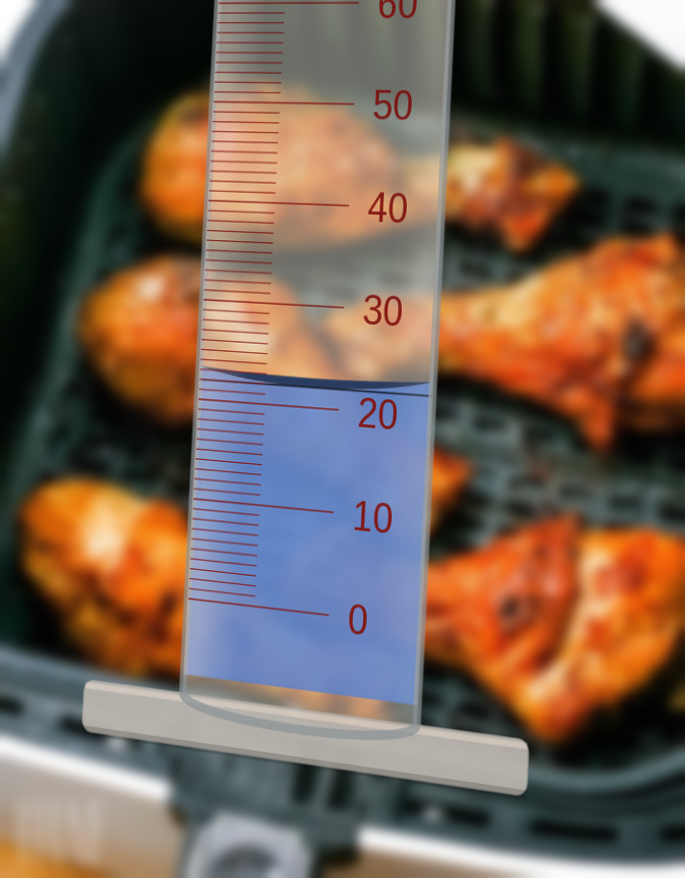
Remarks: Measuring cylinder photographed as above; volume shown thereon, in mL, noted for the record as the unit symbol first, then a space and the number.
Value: mL 22
